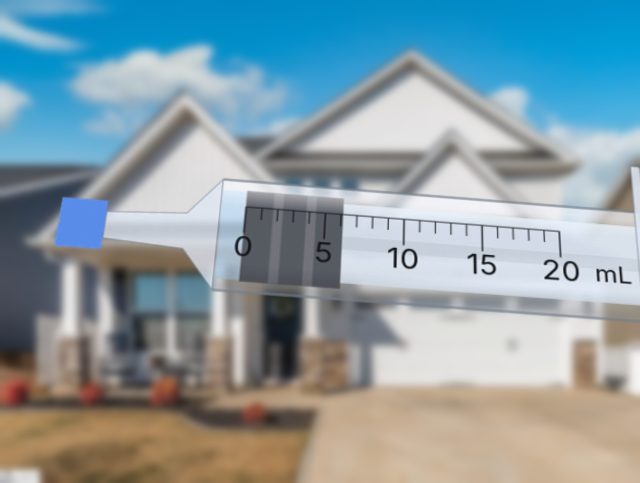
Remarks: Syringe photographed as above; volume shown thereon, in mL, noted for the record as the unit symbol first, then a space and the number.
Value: mL 0
